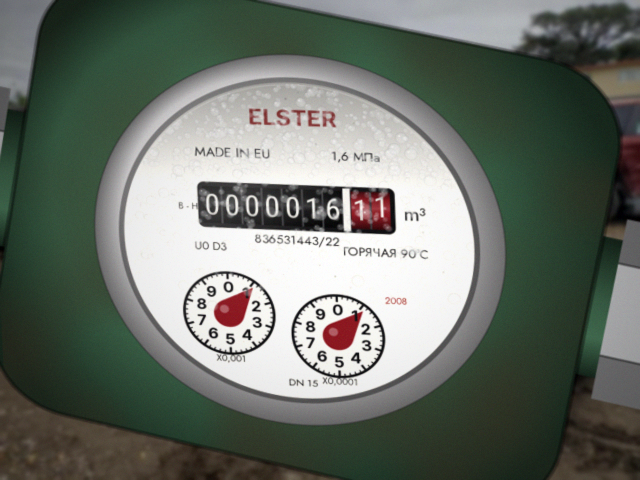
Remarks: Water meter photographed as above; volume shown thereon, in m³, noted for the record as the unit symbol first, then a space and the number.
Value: m³ 16.1111
